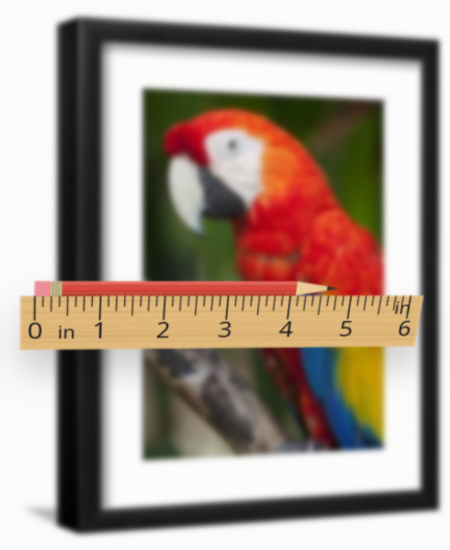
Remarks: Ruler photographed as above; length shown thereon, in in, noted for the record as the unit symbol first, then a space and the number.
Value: in 4.75
